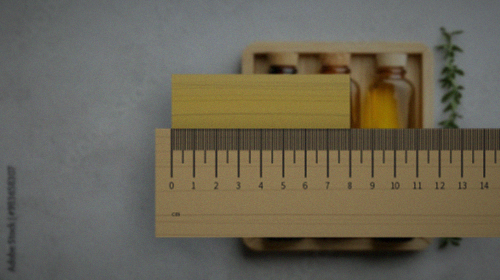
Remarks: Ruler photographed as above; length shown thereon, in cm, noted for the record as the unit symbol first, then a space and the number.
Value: cm 8
